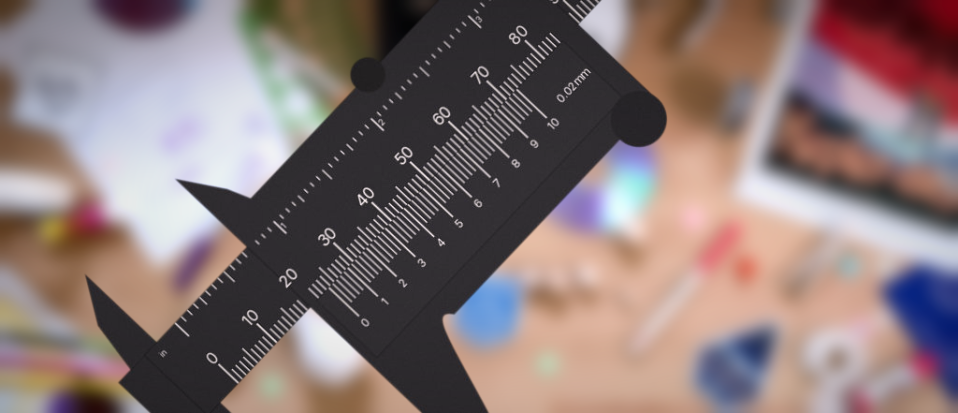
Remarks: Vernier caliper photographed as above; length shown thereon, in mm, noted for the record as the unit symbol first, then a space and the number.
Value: mm 23.6
